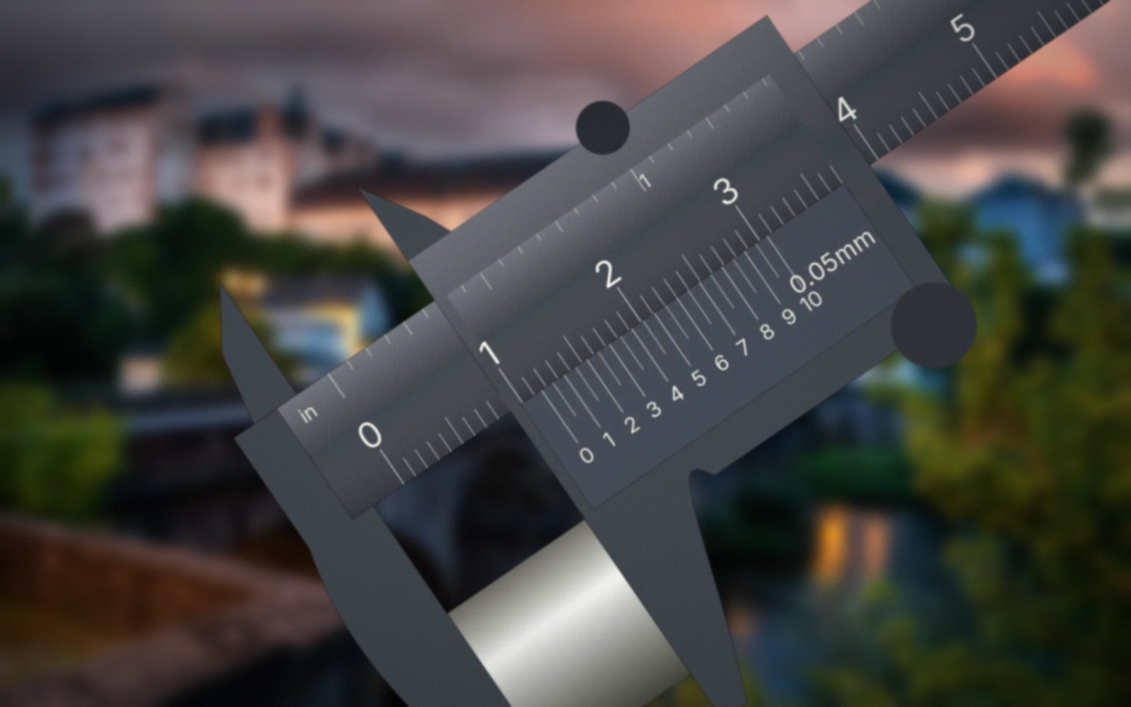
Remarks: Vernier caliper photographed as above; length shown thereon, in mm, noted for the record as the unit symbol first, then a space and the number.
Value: mm 11.6
